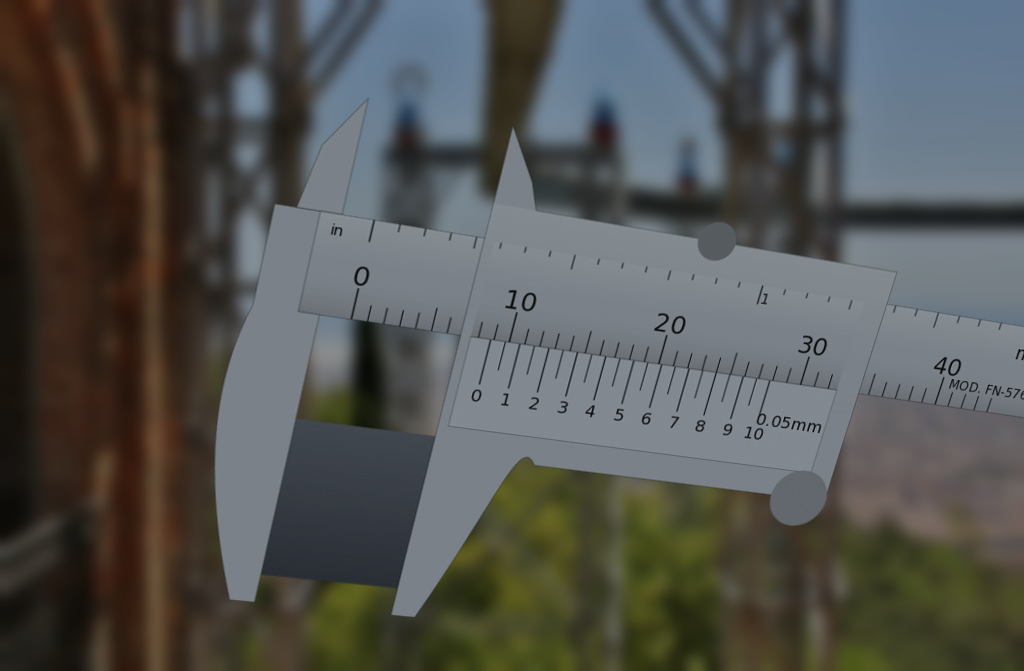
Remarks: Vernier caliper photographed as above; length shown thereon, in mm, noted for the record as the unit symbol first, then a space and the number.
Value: mm 8.8
